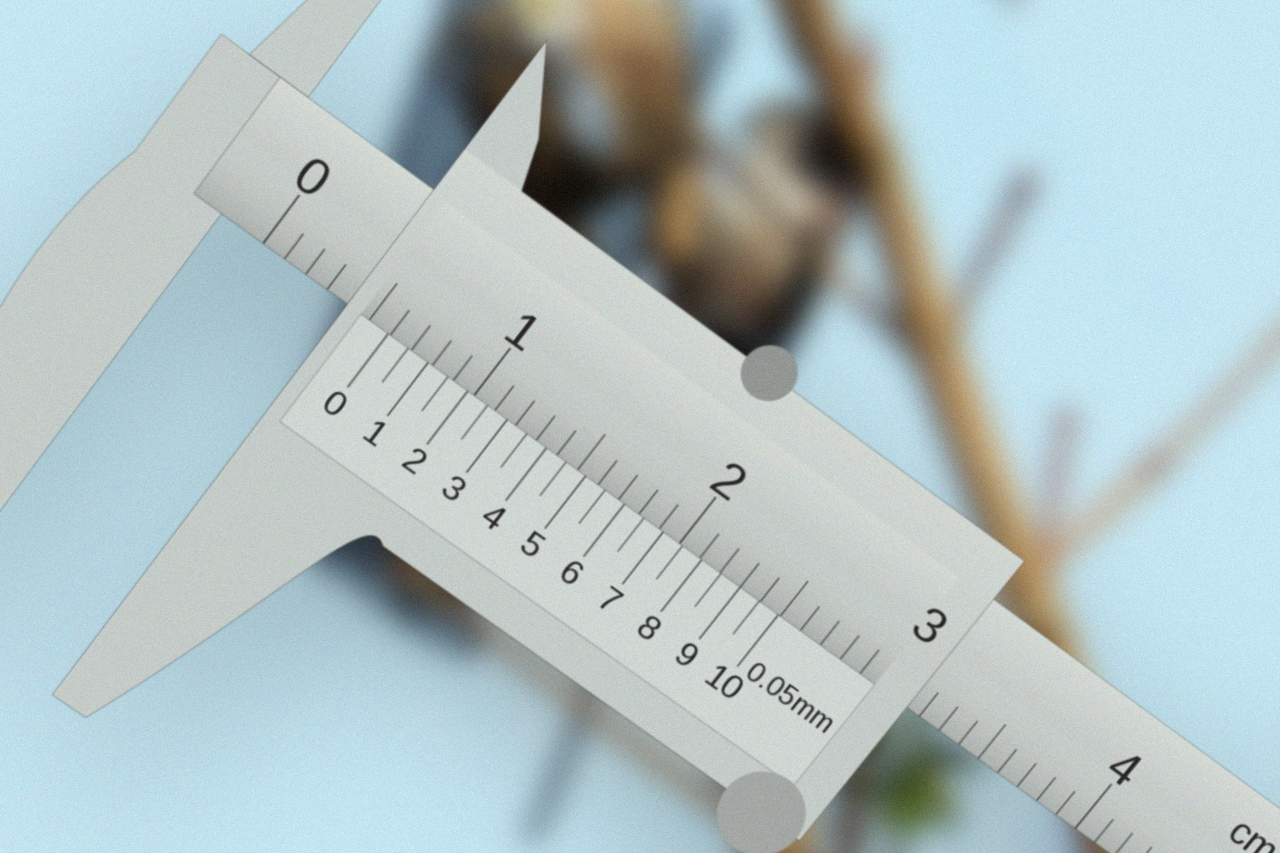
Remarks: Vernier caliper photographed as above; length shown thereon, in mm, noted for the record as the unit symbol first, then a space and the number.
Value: mm 5.9
